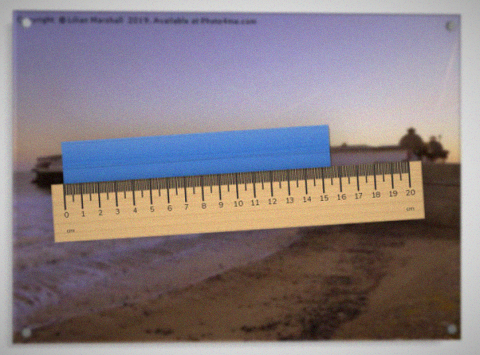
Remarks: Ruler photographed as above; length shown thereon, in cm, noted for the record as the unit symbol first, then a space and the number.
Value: cm 15.5
